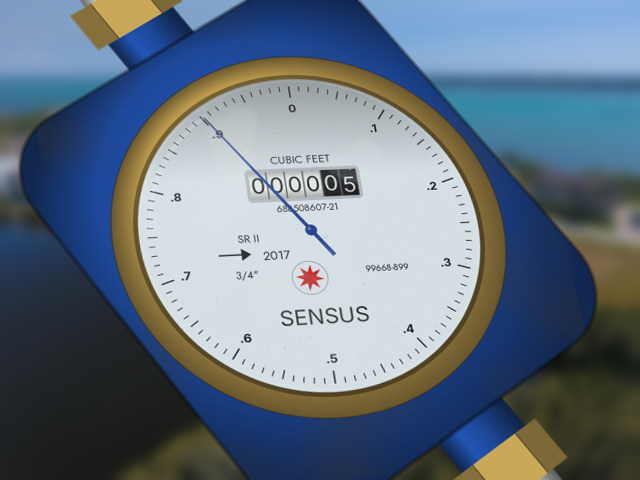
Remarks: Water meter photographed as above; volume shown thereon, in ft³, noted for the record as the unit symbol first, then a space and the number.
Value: ft³ 4.90
